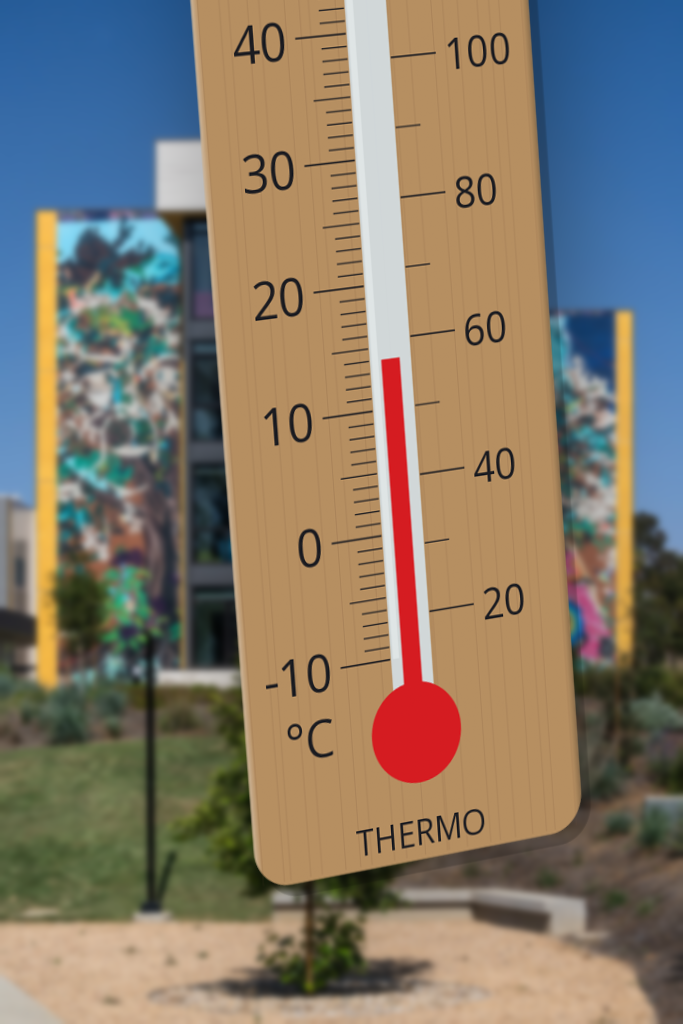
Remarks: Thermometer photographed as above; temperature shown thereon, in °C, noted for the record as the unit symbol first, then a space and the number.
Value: °C 14
